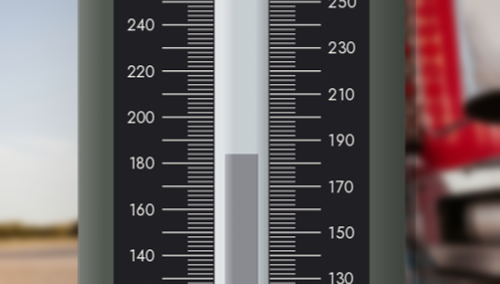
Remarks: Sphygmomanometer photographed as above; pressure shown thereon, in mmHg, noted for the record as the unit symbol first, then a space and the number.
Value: mmHg 184
